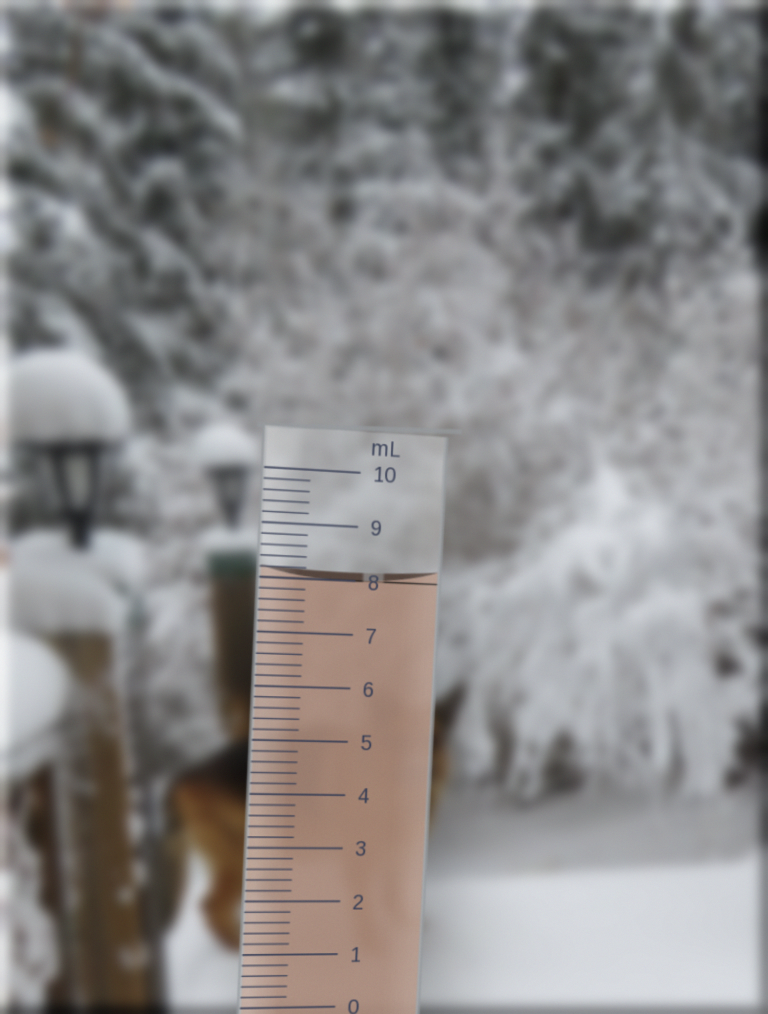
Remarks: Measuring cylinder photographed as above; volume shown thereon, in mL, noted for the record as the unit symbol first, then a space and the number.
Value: mL 8
